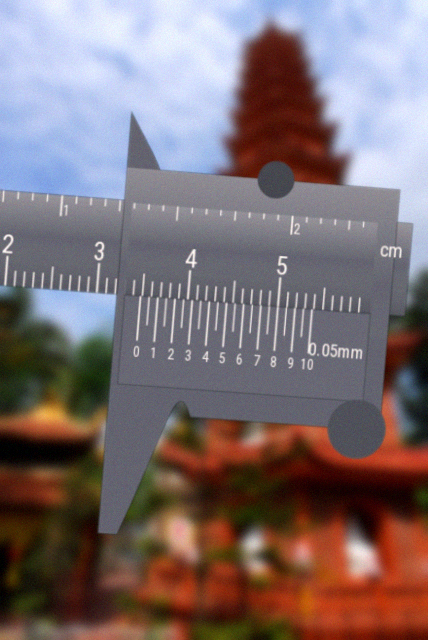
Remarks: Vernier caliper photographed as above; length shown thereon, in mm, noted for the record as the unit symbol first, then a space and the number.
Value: mm 34.8
